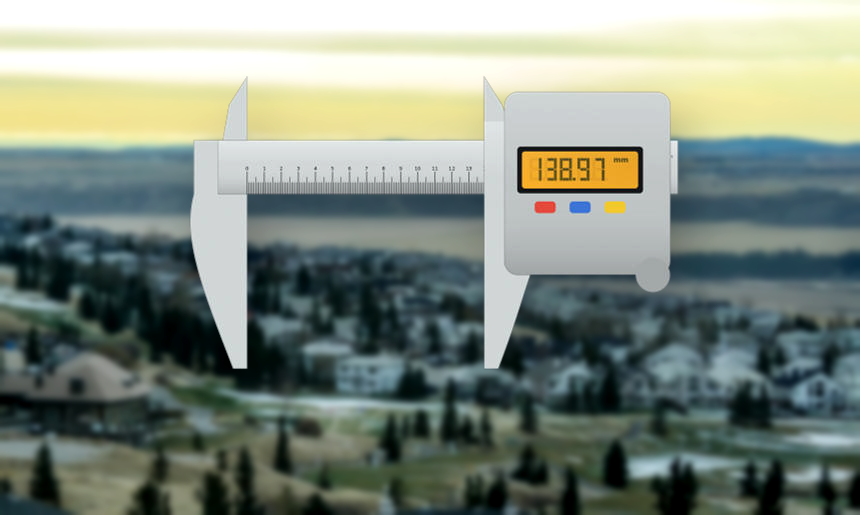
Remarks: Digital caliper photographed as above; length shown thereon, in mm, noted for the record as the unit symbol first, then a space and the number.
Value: mm 138.97
